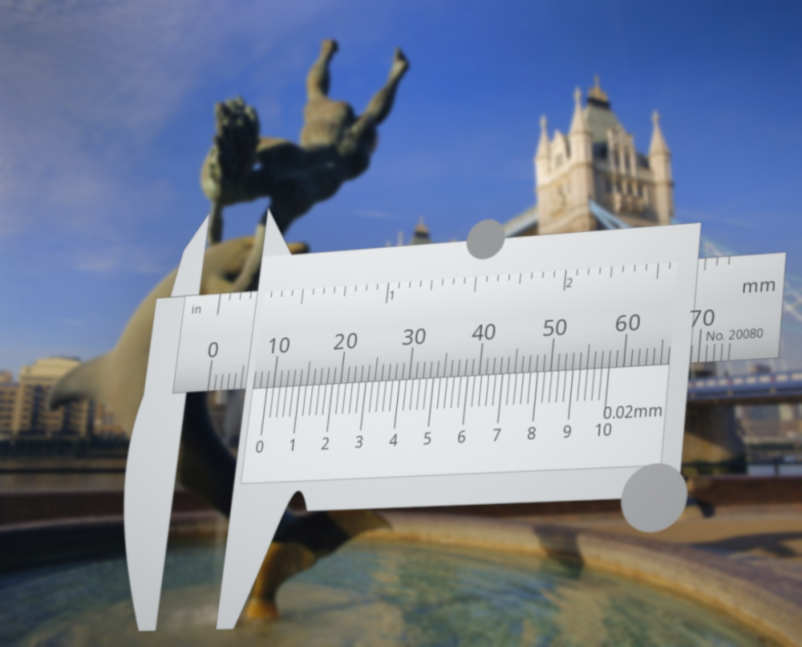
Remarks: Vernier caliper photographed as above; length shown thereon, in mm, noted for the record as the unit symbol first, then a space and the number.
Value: mm 9.0
